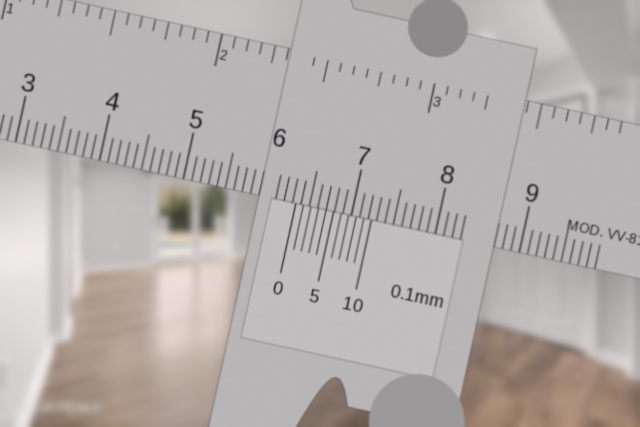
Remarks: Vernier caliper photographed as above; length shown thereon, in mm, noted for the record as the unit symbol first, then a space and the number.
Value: mm 63.4
